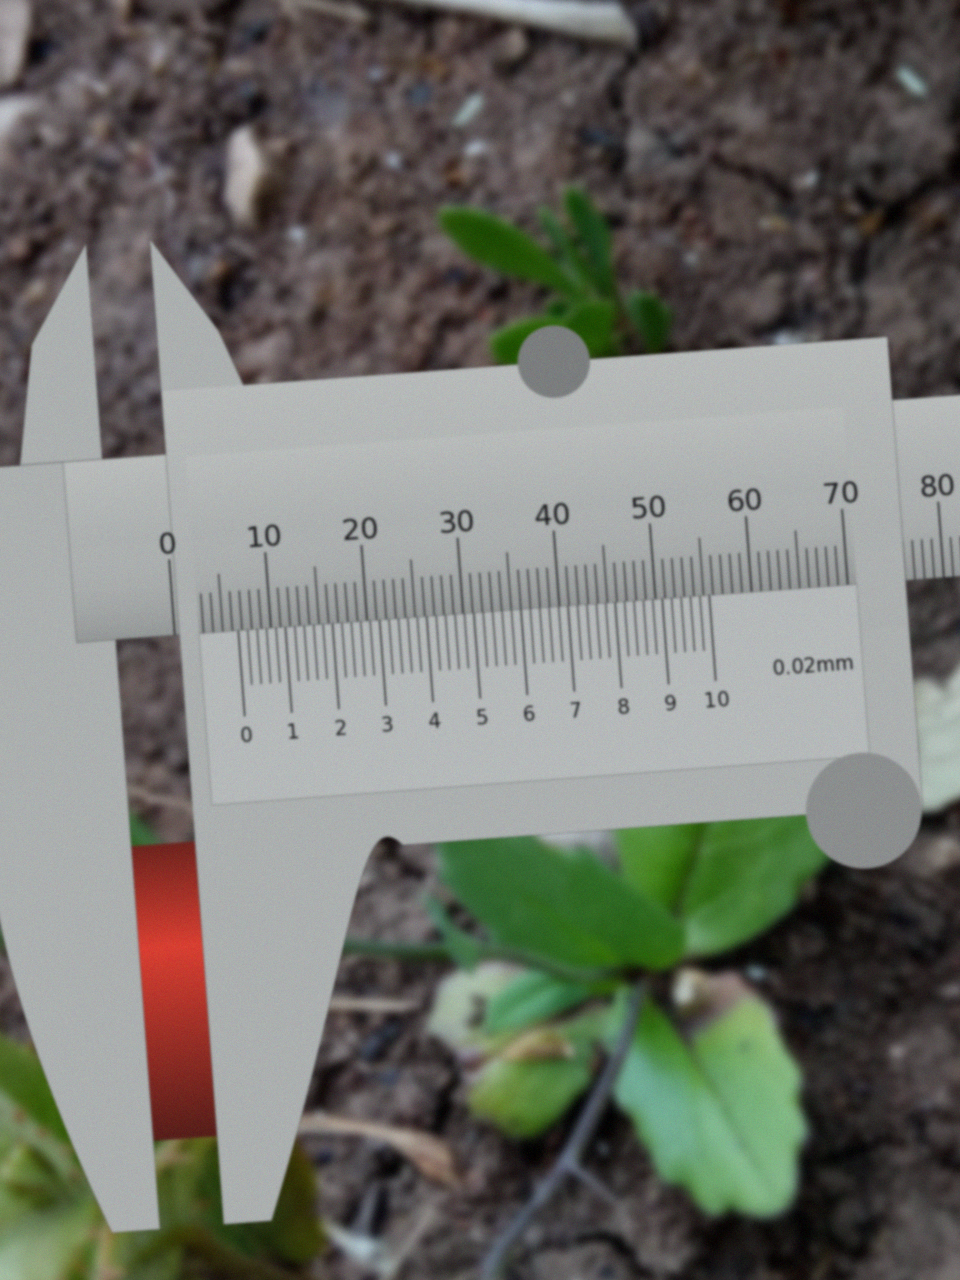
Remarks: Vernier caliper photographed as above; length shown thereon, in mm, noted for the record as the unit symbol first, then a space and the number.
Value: mm 6.6
